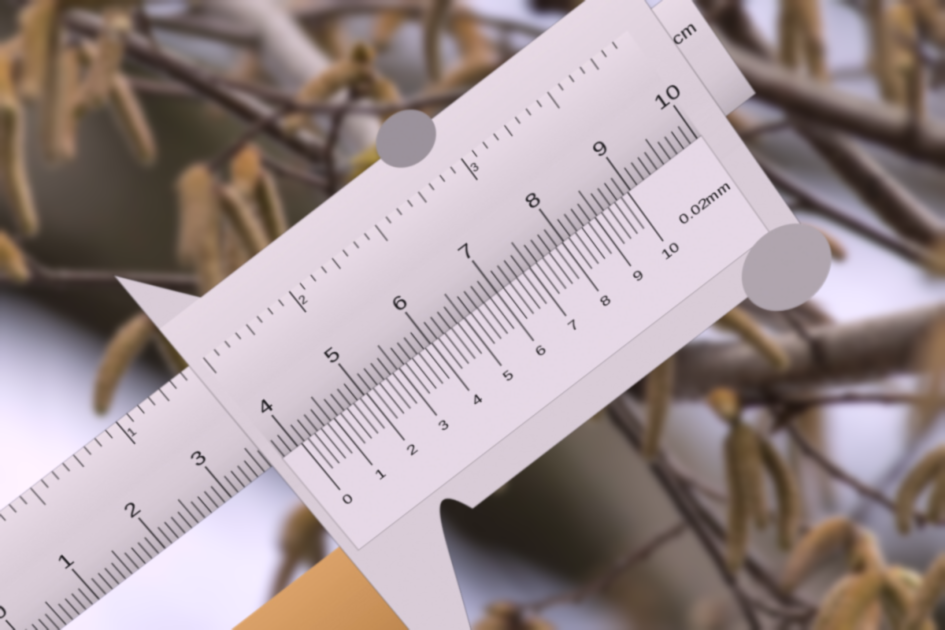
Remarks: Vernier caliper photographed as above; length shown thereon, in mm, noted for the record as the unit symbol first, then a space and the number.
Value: mm 40.6
